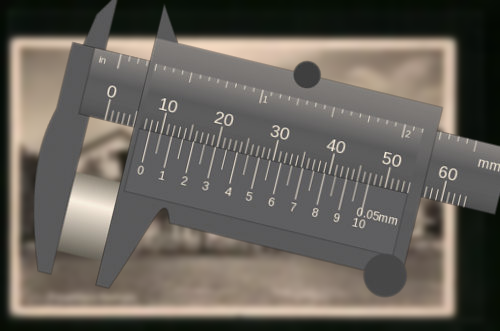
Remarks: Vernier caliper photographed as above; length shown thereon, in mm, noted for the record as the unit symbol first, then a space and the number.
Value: mm 8.0
